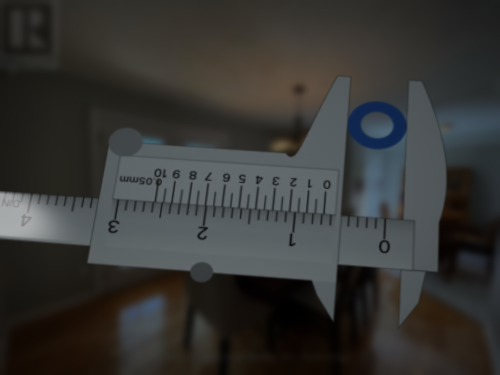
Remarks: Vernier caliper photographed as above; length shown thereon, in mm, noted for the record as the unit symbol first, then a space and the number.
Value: mm 6.8
